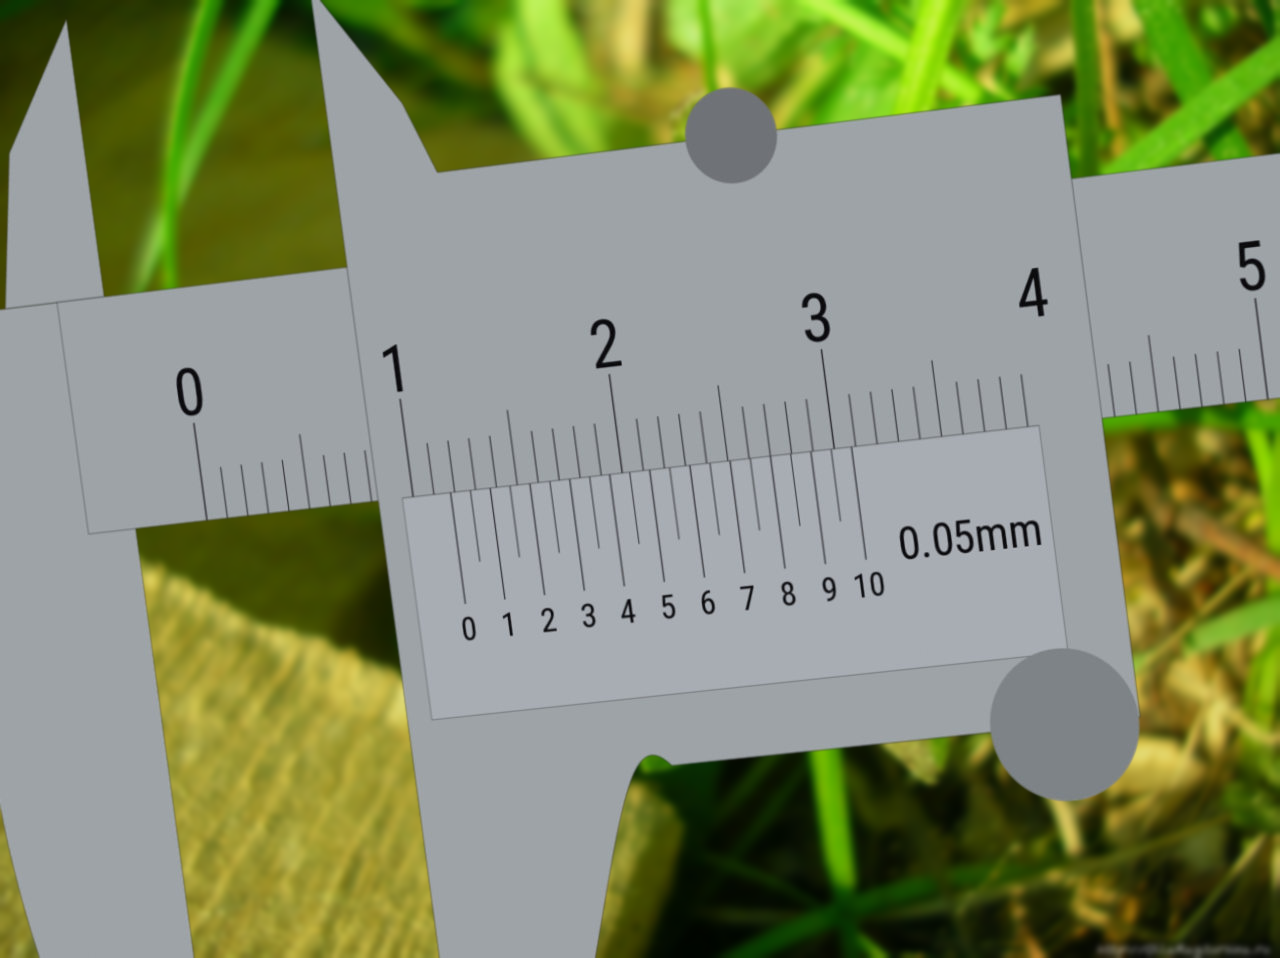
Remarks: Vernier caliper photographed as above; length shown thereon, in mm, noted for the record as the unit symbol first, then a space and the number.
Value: mm 11.8
